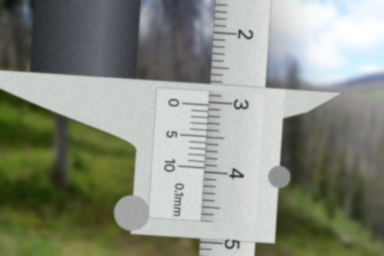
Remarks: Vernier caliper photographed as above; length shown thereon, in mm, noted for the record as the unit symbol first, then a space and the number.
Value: mm 30.4
